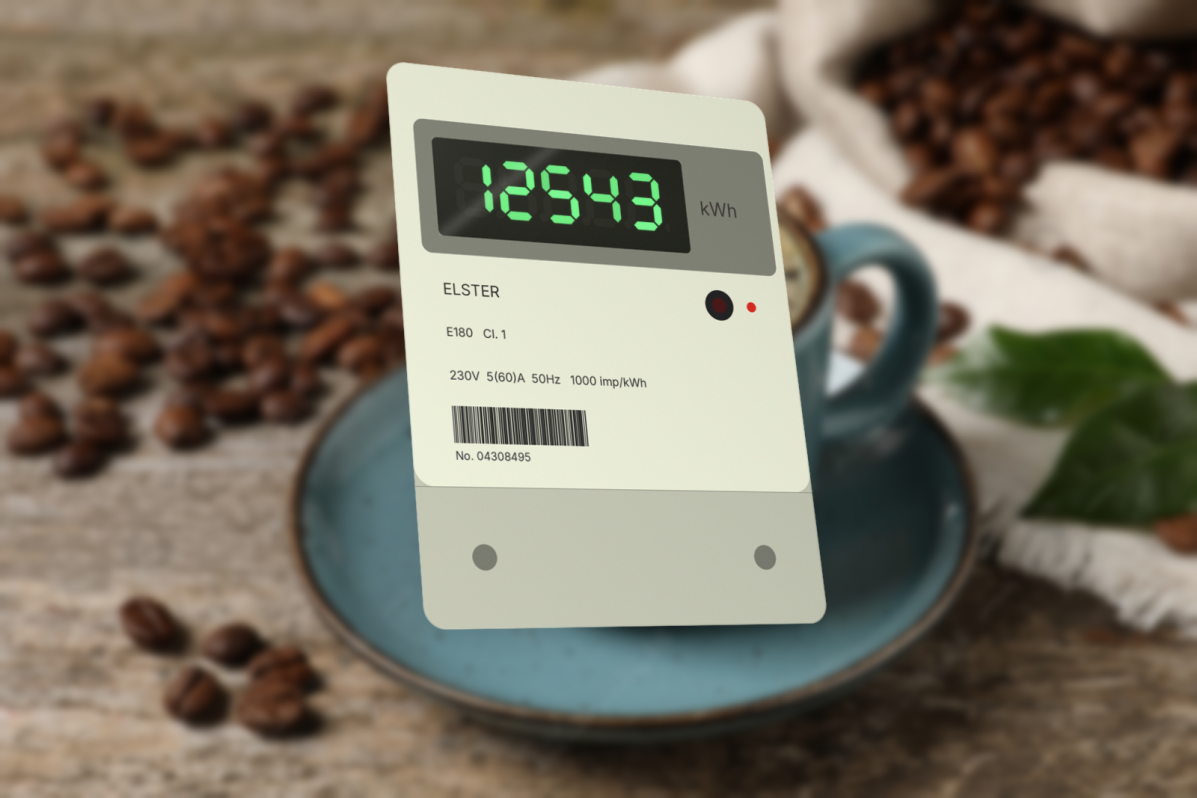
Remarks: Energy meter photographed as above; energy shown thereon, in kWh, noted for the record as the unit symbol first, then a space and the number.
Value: kWh 12543
